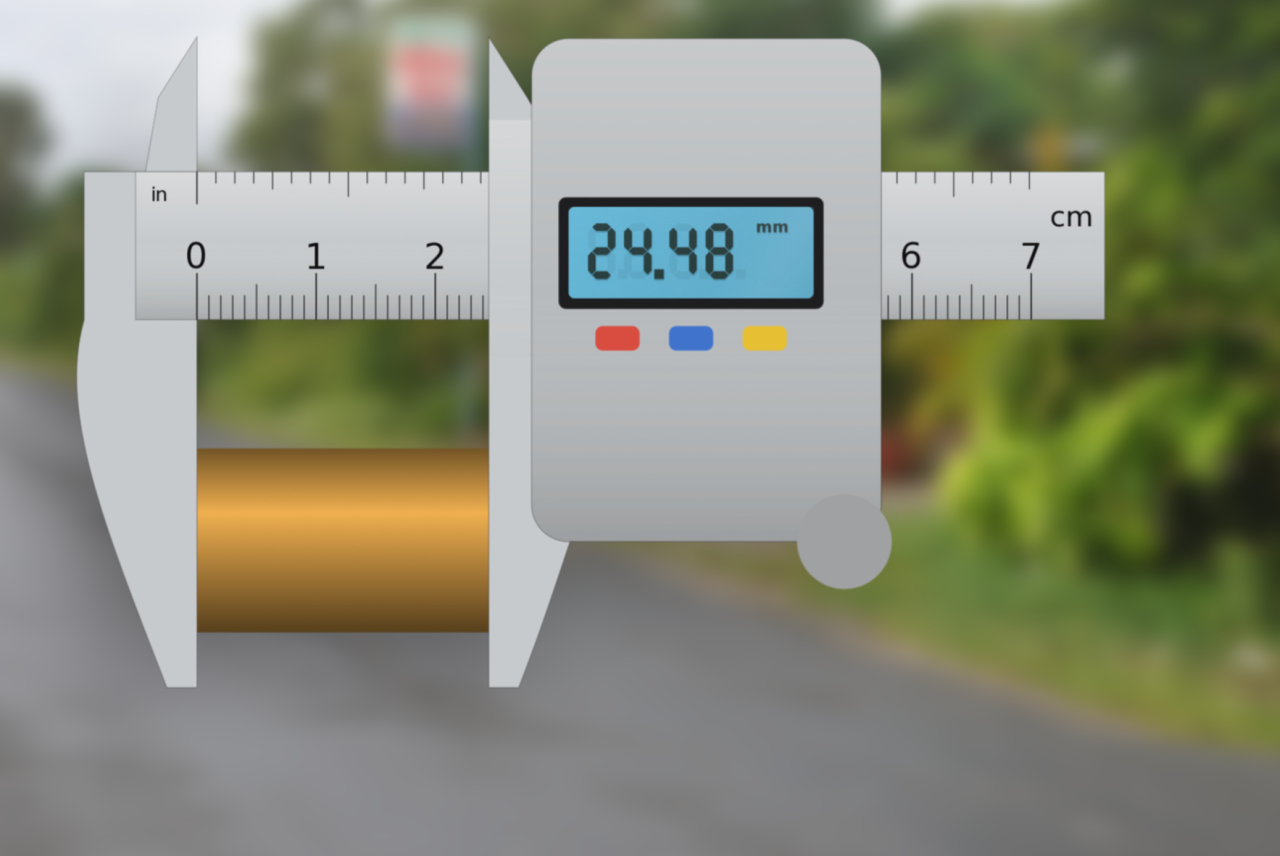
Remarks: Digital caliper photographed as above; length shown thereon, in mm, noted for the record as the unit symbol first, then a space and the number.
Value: mm 24.48
